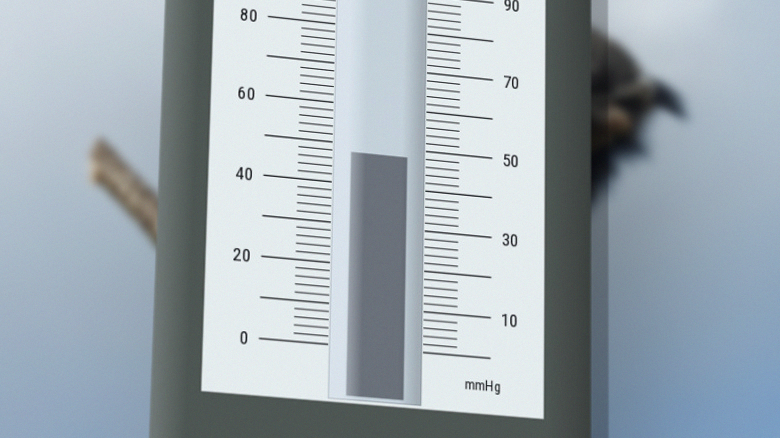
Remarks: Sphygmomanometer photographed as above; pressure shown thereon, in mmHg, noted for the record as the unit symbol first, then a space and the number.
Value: mmHg 48
